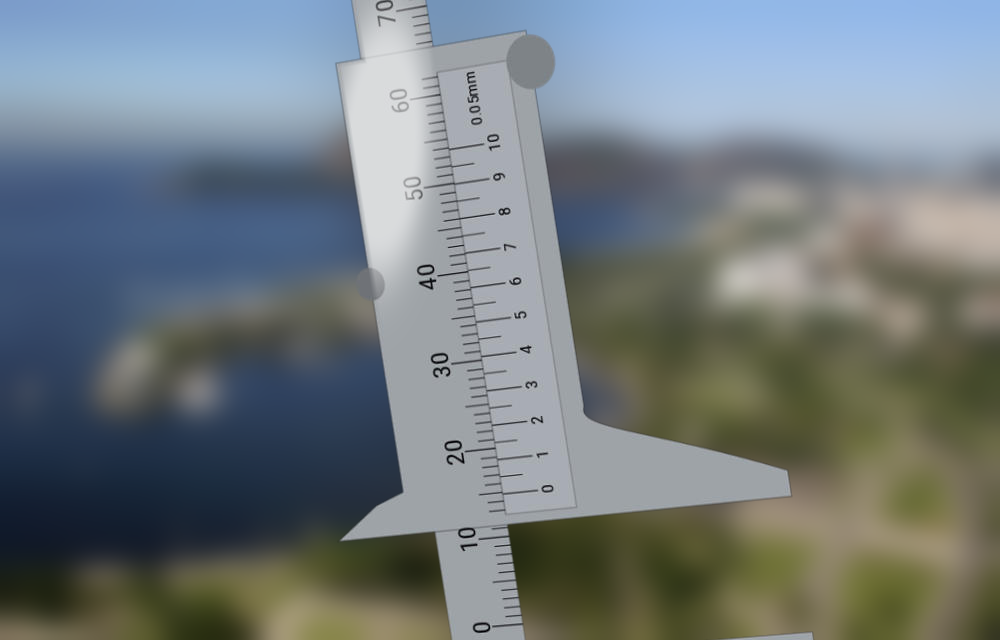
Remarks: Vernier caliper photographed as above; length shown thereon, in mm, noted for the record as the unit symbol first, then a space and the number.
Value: mm 14.8
